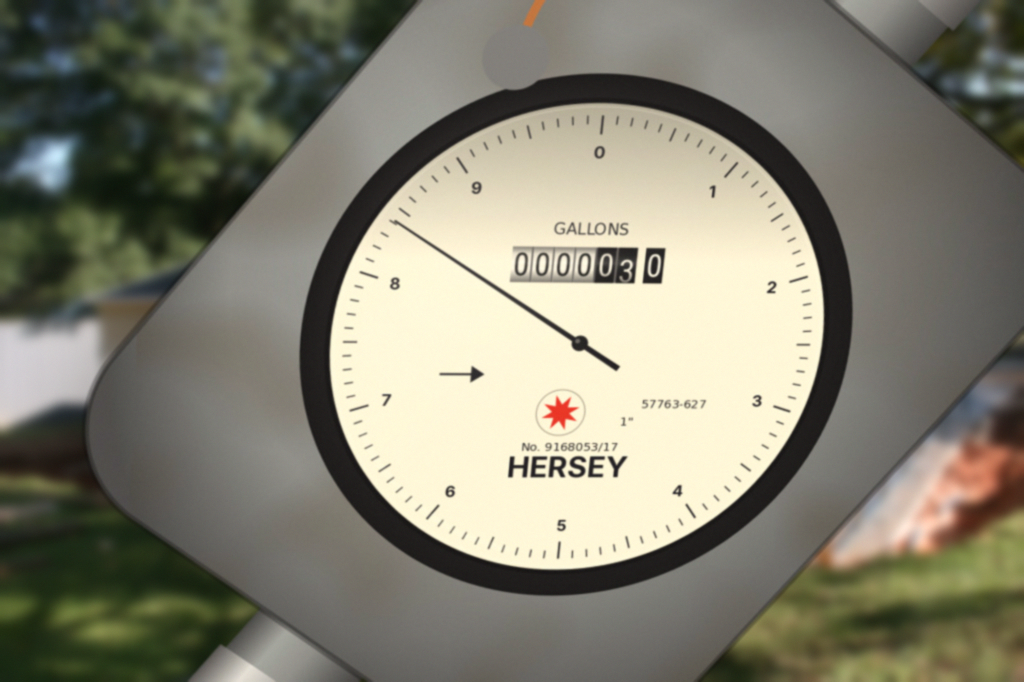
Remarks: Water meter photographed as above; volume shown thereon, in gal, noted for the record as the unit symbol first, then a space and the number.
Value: gal 28.4
